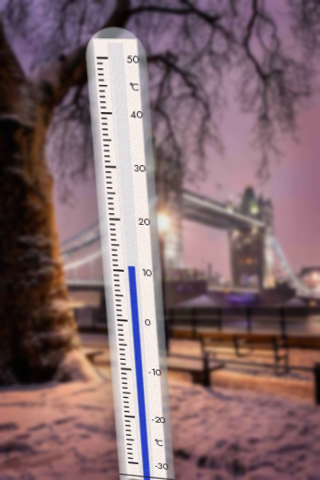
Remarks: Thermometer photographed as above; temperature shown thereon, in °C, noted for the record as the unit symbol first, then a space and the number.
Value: °C 11
